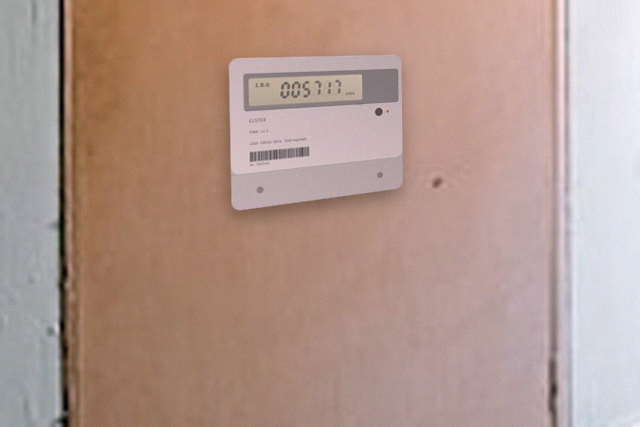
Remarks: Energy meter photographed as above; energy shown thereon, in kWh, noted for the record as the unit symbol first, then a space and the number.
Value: kWh 5717
